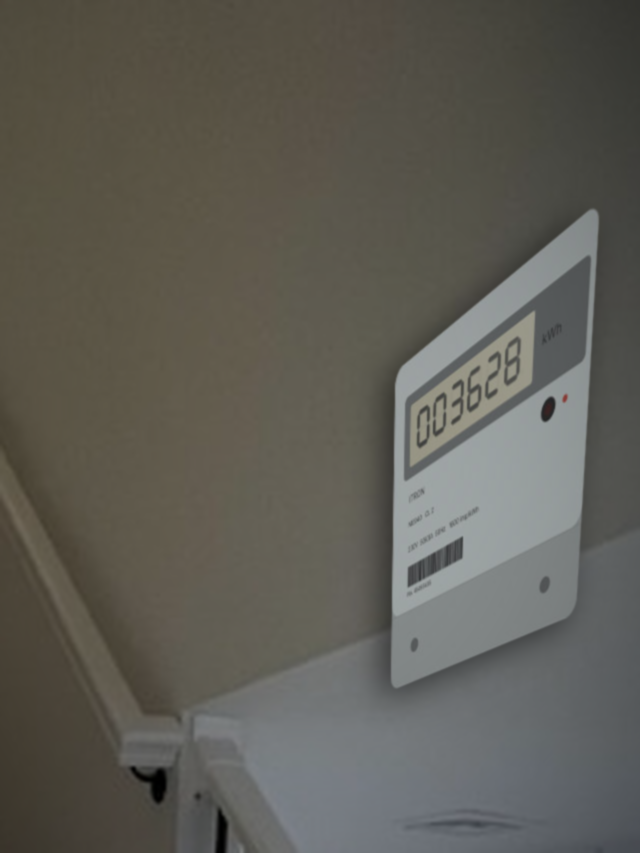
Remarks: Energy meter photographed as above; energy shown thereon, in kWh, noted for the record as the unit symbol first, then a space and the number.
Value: kWh 3628
